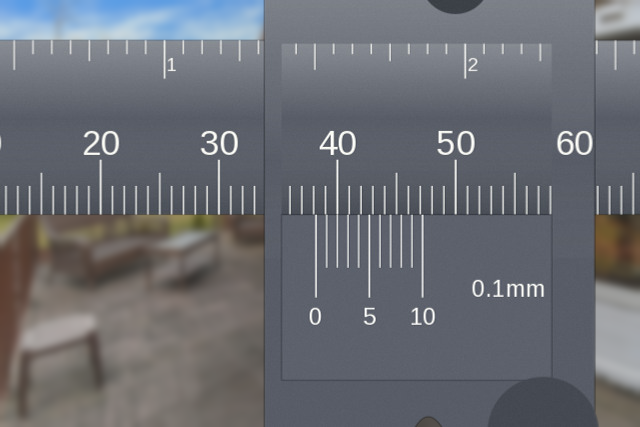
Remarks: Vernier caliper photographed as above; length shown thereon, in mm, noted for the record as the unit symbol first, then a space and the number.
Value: mm 38.2
